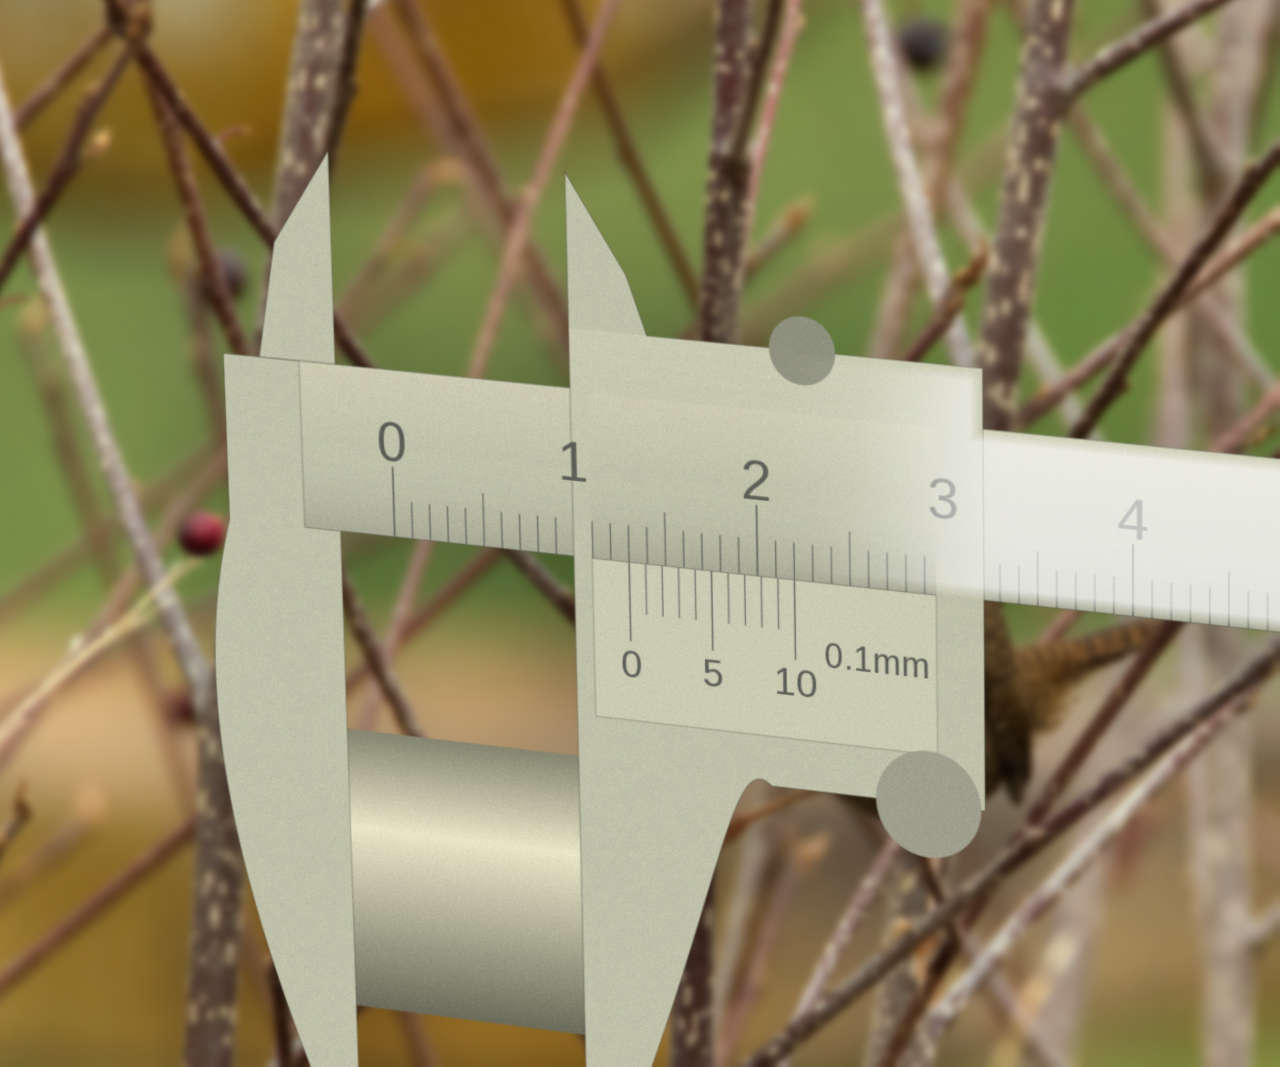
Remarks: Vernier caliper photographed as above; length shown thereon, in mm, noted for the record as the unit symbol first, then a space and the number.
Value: mm 13.0
